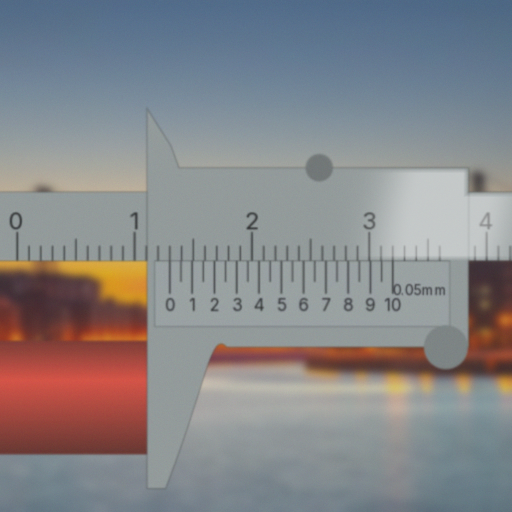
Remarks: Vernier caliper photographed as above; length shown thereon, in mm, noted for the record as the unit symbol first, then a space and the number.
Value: mm 13.0
